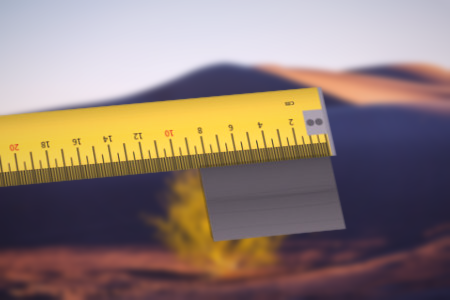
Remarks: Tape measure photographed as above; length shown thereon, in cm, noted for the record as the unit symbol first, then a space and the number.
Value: cm 8.5
